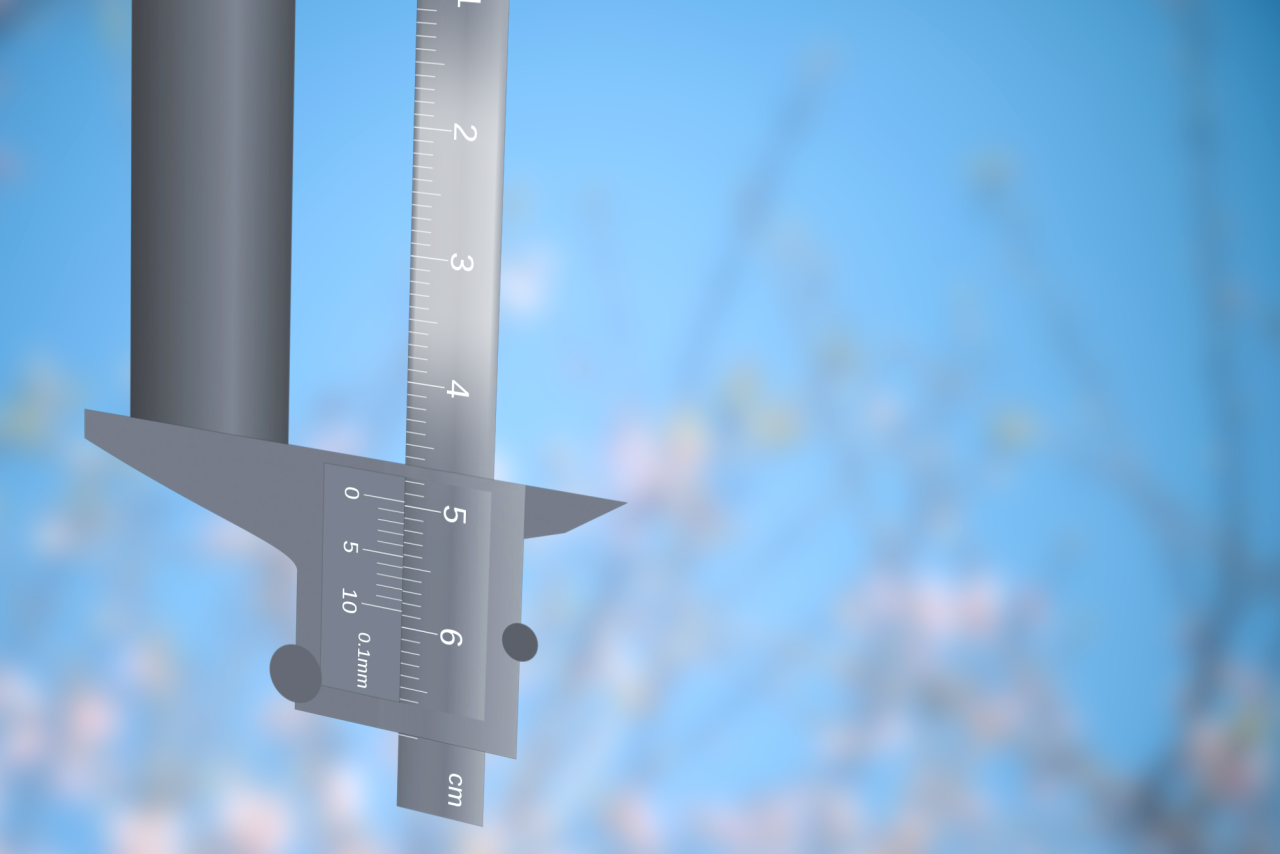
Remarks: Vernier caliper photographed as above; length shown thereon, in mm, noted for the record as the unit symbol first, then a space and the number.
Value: mm 49.7
